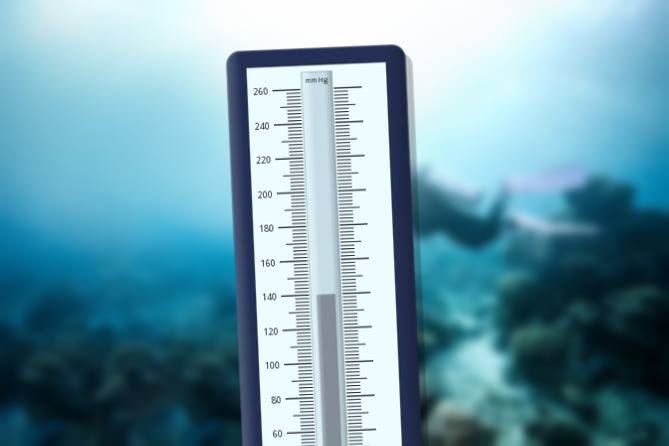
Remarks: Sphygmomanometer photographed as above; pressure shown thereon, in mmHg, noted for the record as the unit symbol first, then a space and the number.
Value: mmHg 140
